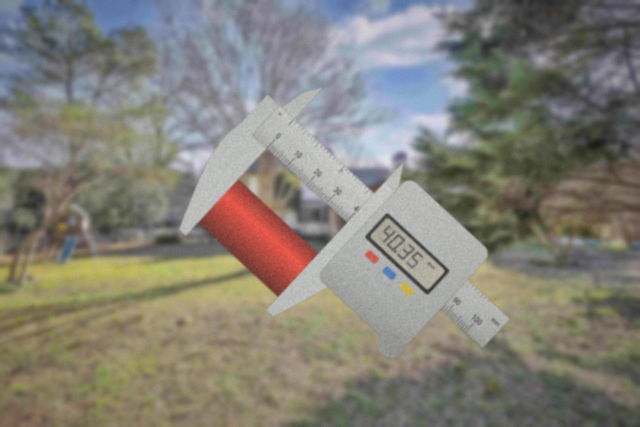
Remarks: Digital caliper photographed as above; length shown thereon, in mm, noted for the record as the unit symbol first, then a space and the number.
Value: mm 40.35
